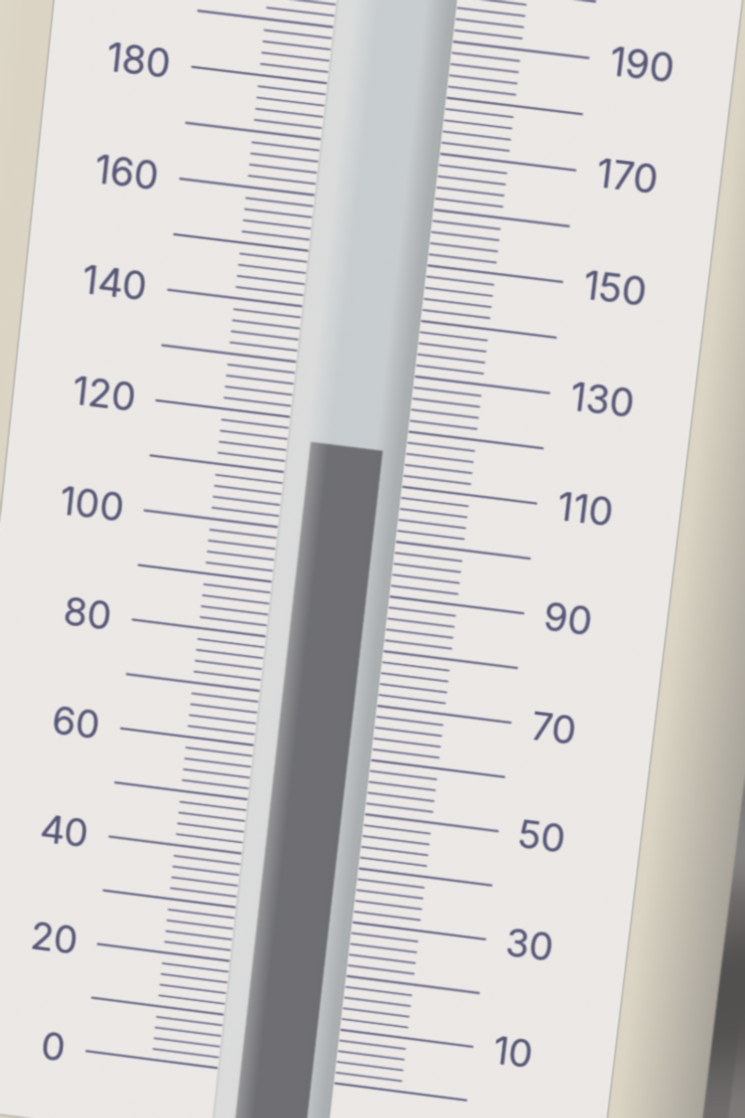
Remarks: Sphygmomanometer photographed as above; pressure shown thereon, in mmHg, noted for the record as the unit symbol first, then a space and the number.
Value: mmHg 116
